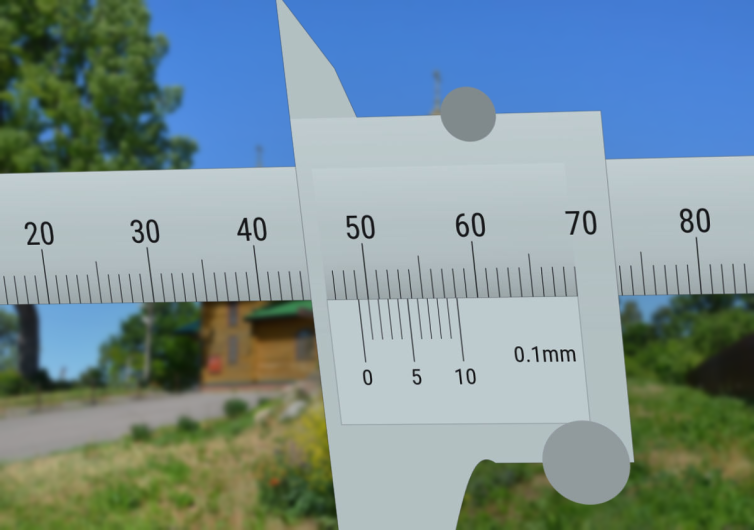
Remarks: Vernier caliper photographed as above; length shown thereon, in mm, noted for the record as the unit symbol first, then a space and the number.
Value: mm 49.1
